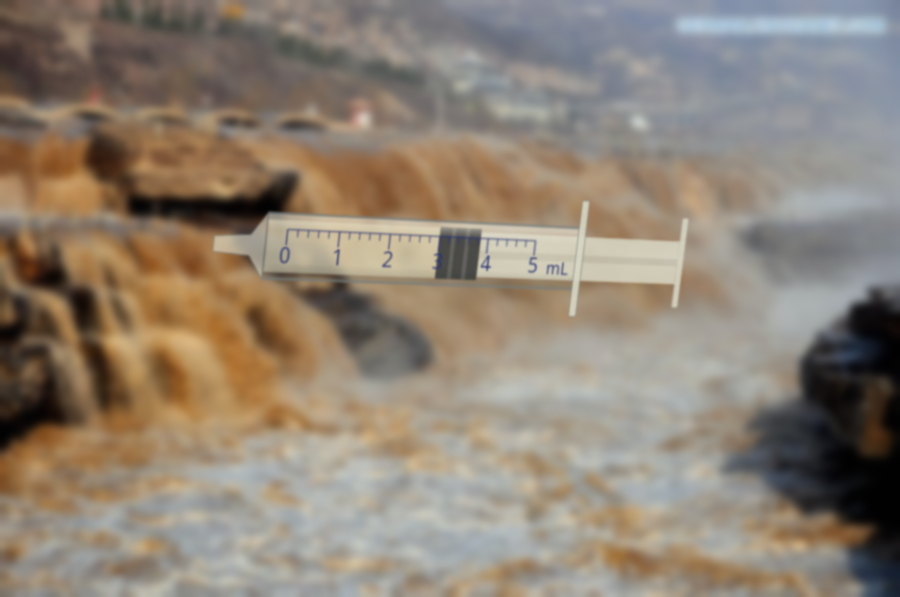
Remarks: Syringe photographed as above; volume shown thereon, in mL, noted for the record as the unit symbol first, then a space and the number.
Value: mL 3
